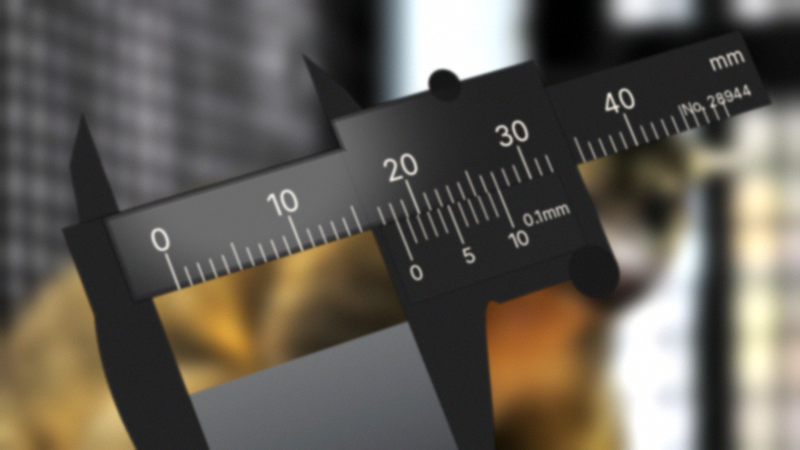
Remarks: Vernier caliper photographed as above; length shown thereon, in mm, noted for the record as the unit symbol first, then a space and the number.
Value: mm 18.0
